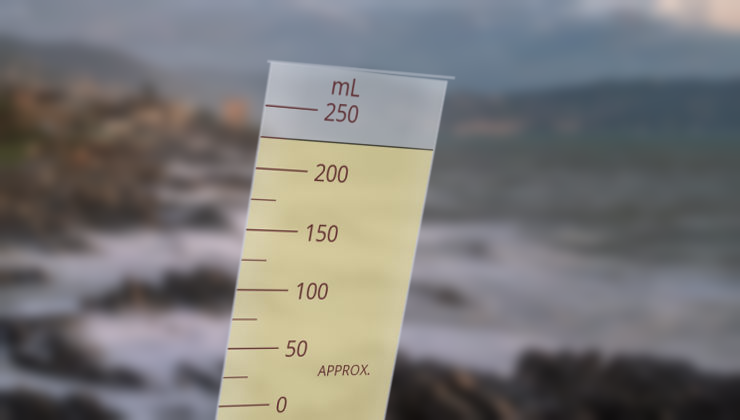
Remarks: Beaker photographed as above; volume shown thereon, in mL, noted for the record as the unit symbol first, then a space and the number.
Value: mL 225
